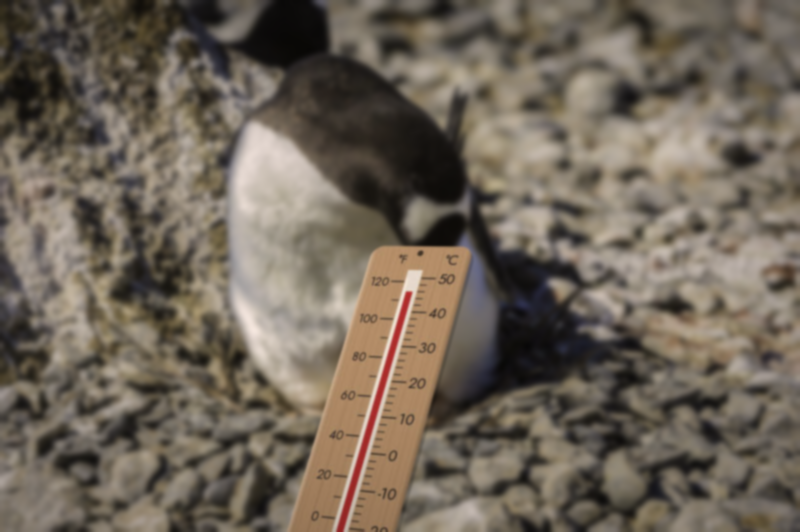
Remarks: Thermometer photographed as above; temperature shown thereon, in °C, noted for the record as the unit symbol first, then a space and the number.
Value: °C 46
